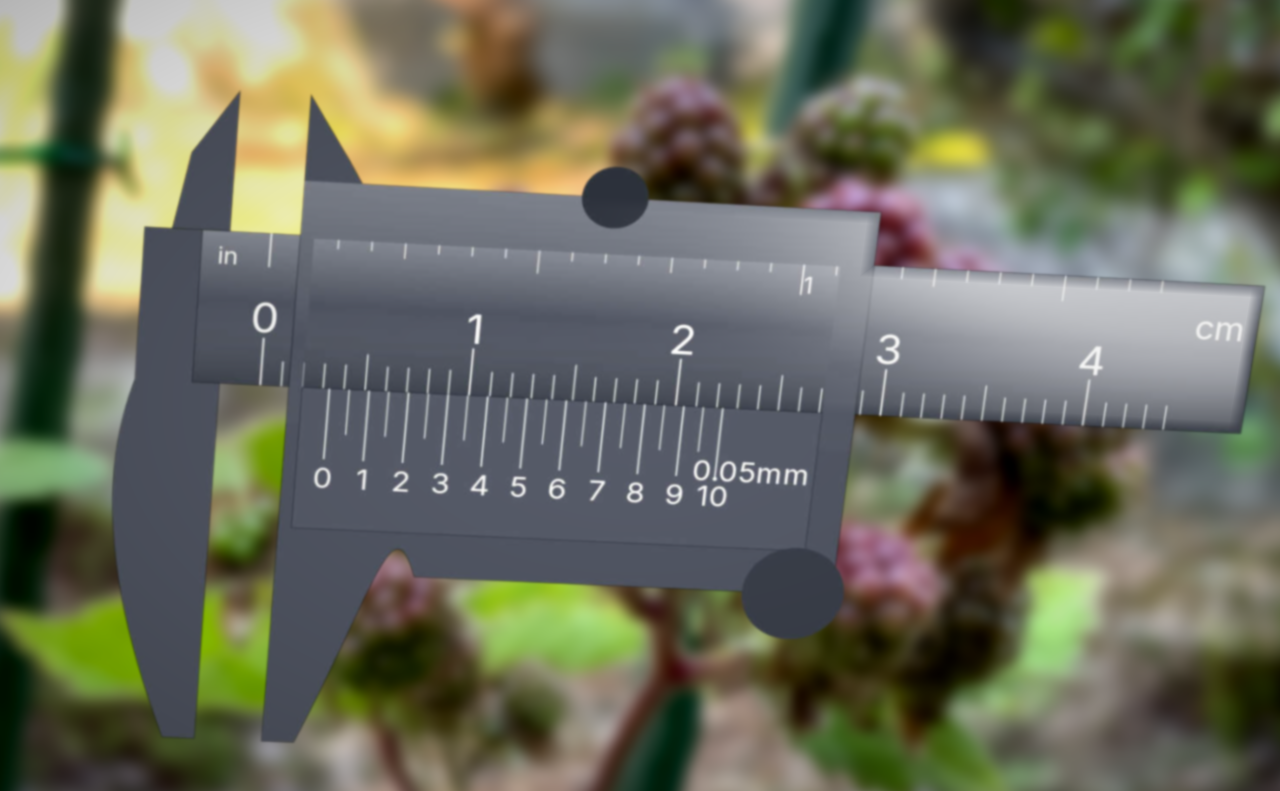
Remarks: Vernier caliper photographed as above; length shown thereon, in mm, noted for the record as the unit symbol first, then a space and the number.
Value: mm 3.3
